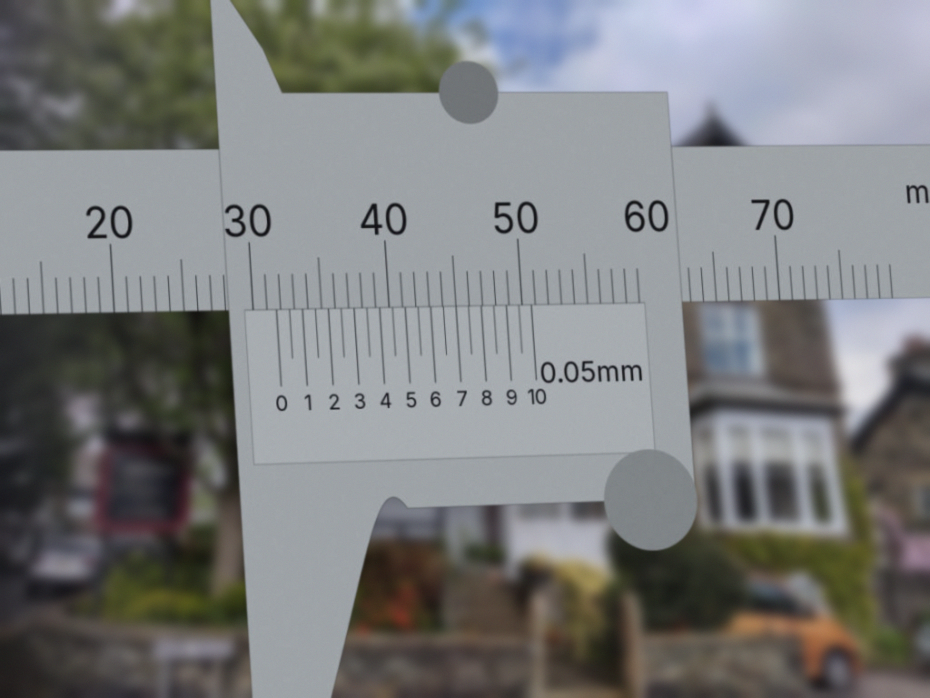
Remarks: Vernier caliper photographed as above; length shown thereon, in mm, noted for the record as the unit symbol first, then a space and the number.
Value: mm 31.7
